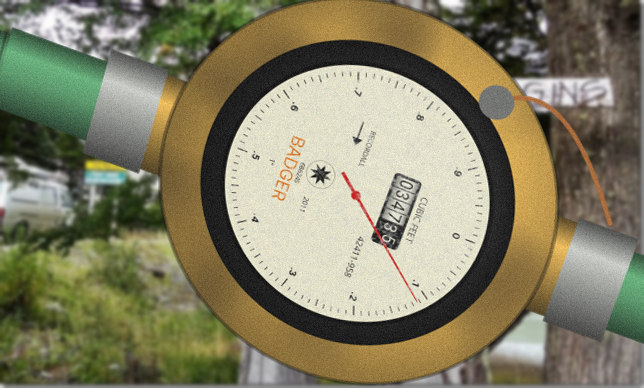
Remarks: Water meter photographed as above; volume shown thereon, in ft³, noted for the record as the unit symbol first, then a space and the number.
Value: ft³ 34735.11
